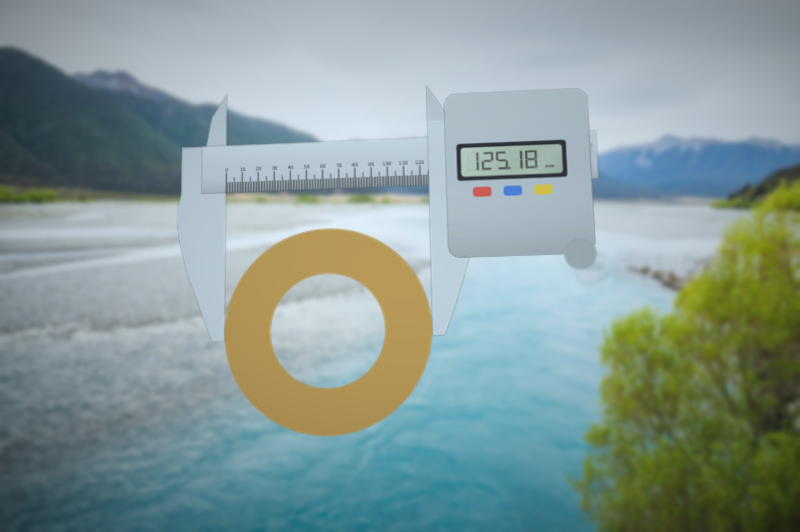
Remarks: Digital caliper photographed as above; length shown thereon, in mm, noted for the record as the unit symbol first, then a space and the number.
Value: mm 125.18
